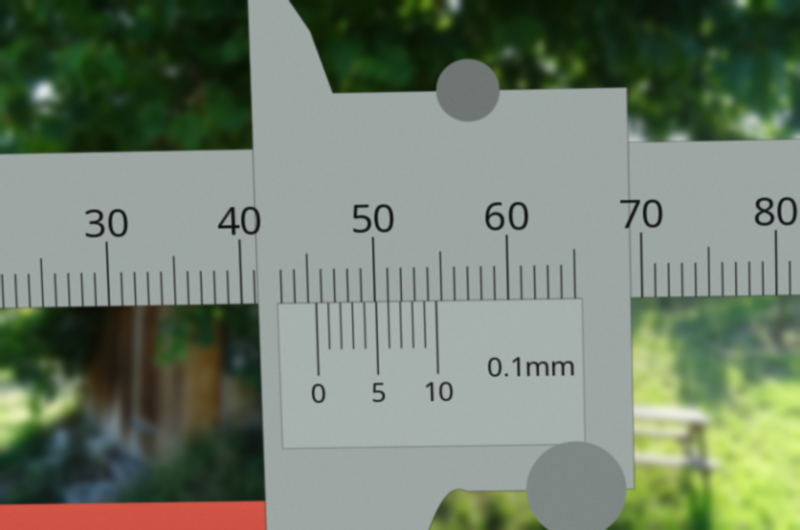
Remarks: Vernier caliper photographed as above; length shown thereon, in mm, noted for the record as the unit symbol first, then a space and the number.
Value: mm 45.6
